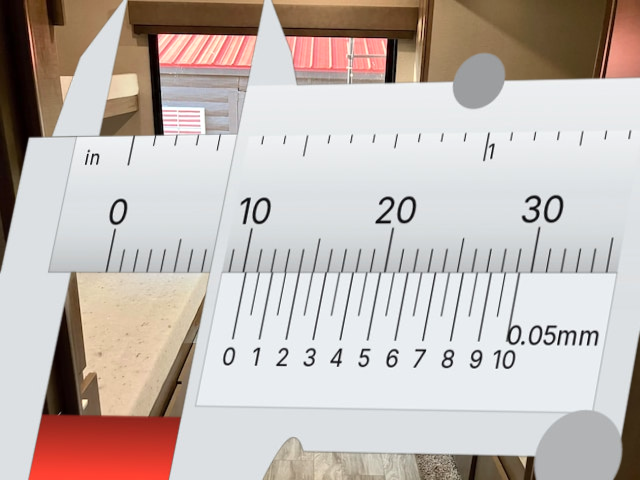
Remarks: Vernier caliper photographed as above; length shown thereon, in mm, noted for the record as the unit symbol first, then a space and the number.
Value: mm 10.2
